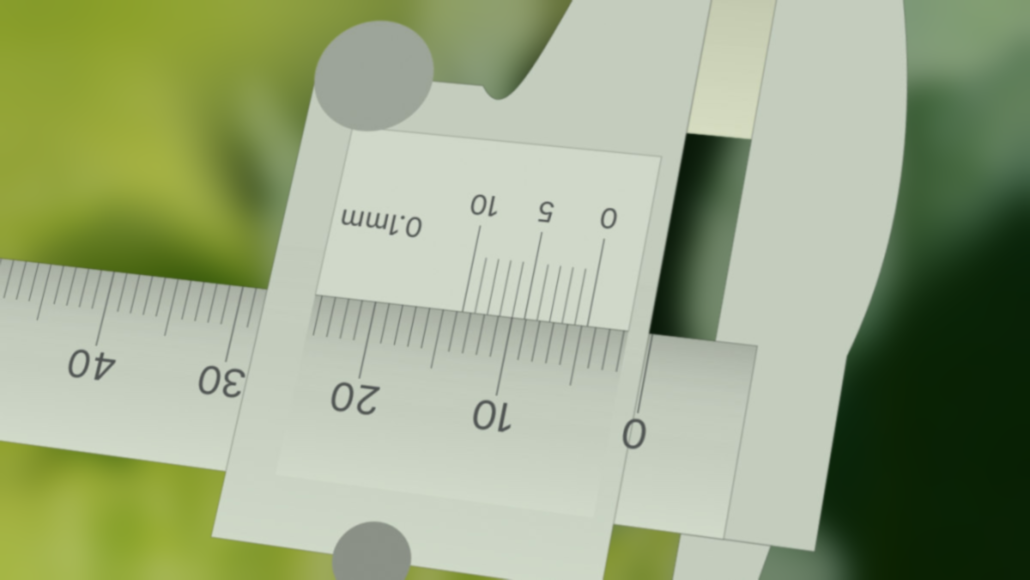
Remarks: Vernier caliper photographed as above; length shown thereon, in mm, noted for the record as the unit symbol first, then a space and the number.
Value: mm 4.6
